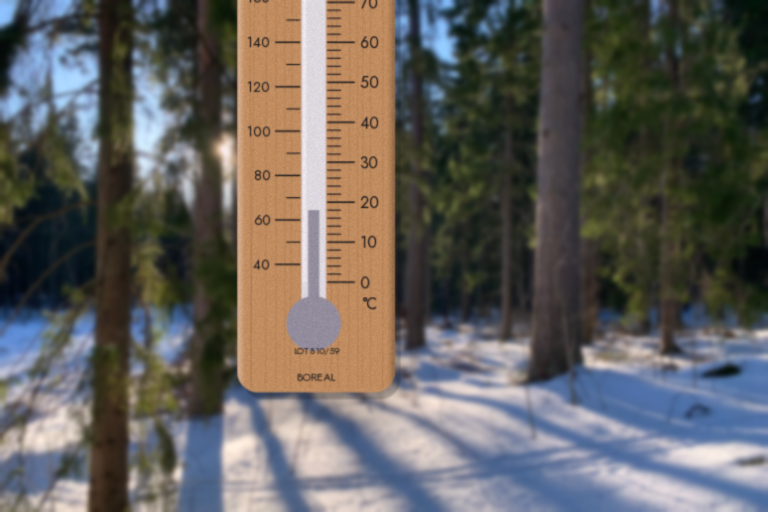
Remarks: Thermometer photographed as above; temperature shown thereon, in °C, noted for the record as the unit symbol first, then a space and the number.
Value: °C 18
